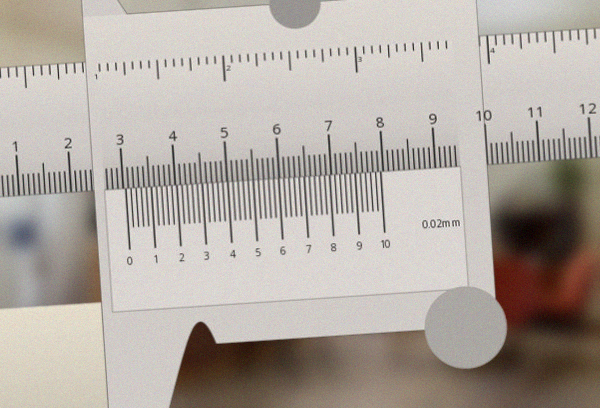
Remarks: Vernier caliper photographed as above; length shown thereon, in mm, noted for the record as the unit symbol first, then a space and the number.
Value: mm 30.5
